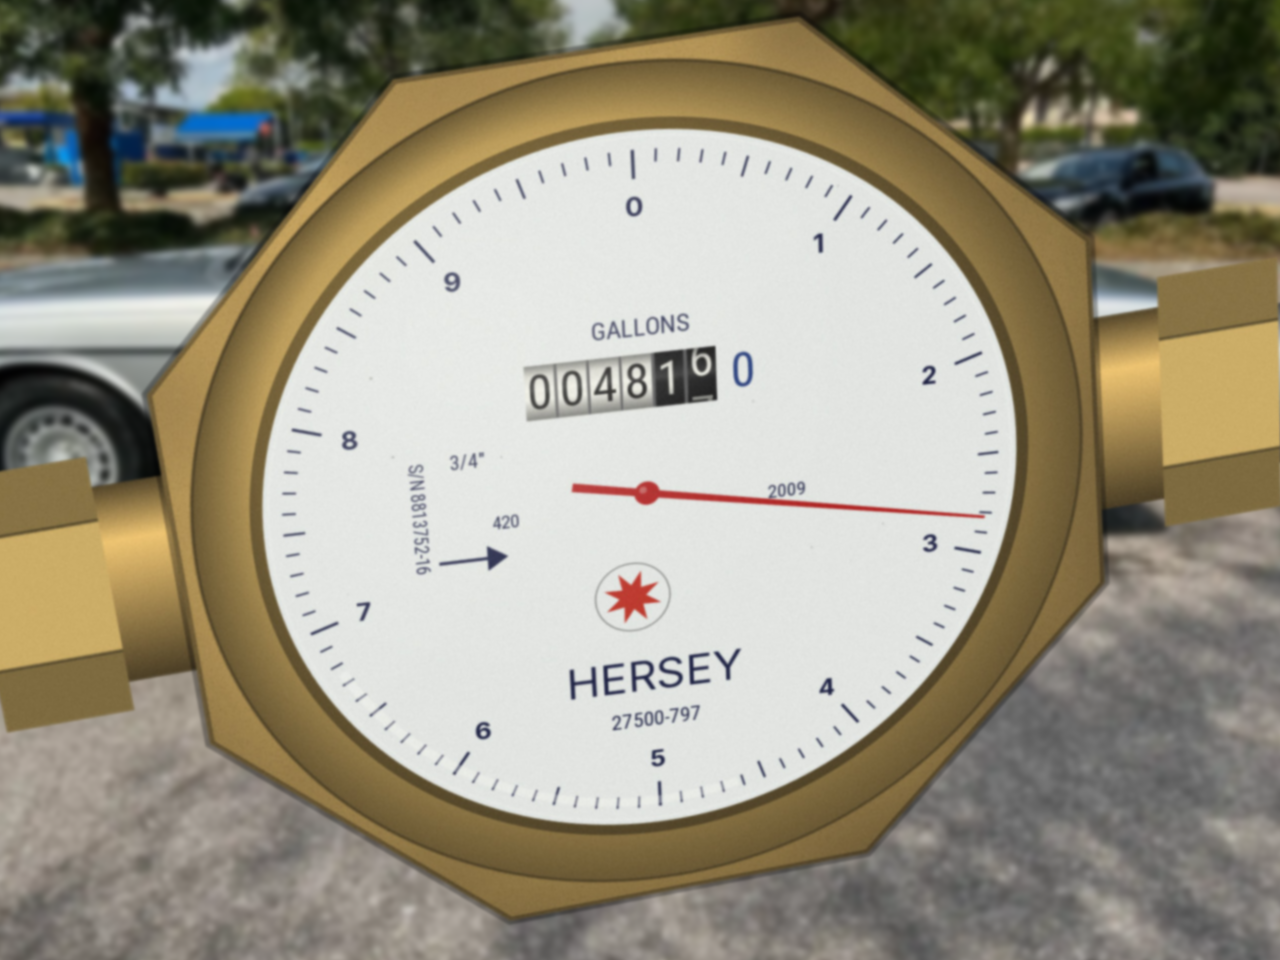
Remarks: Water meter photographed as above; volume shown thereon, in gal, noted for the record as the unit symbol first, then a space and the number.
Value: gal 48162.8
